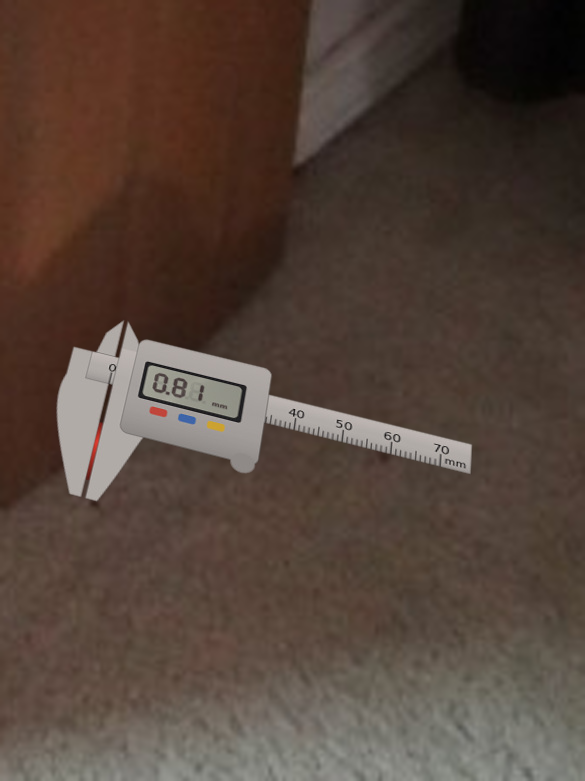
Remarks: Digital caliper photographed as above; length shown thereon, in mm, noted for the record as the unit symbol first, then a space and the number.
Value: mm 0.81
